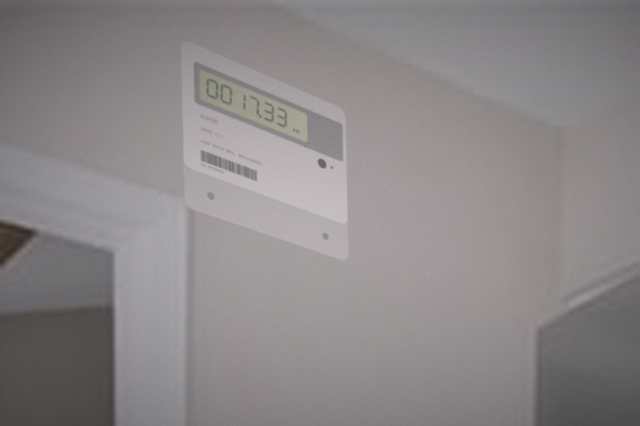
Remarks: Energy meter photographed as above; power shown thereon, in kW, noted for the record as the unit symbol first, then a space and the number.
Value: kW 17.33
